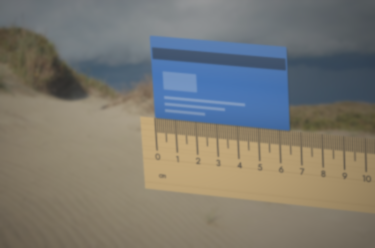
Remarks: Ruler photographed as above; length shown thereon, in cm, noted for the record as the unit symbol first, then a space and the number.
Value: cm 6.5
